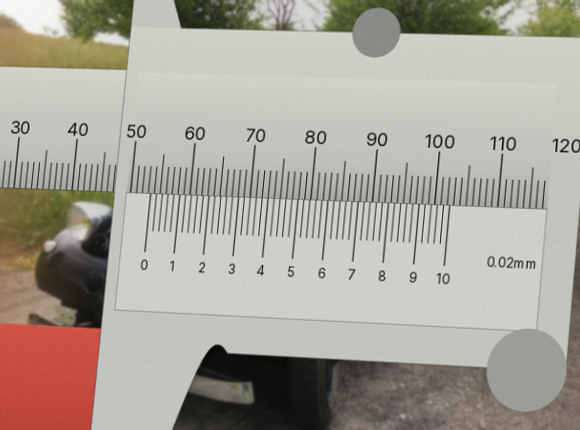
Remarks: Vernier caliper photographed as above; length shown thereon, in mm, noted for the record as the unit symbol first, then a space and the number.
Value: mm 53.4
